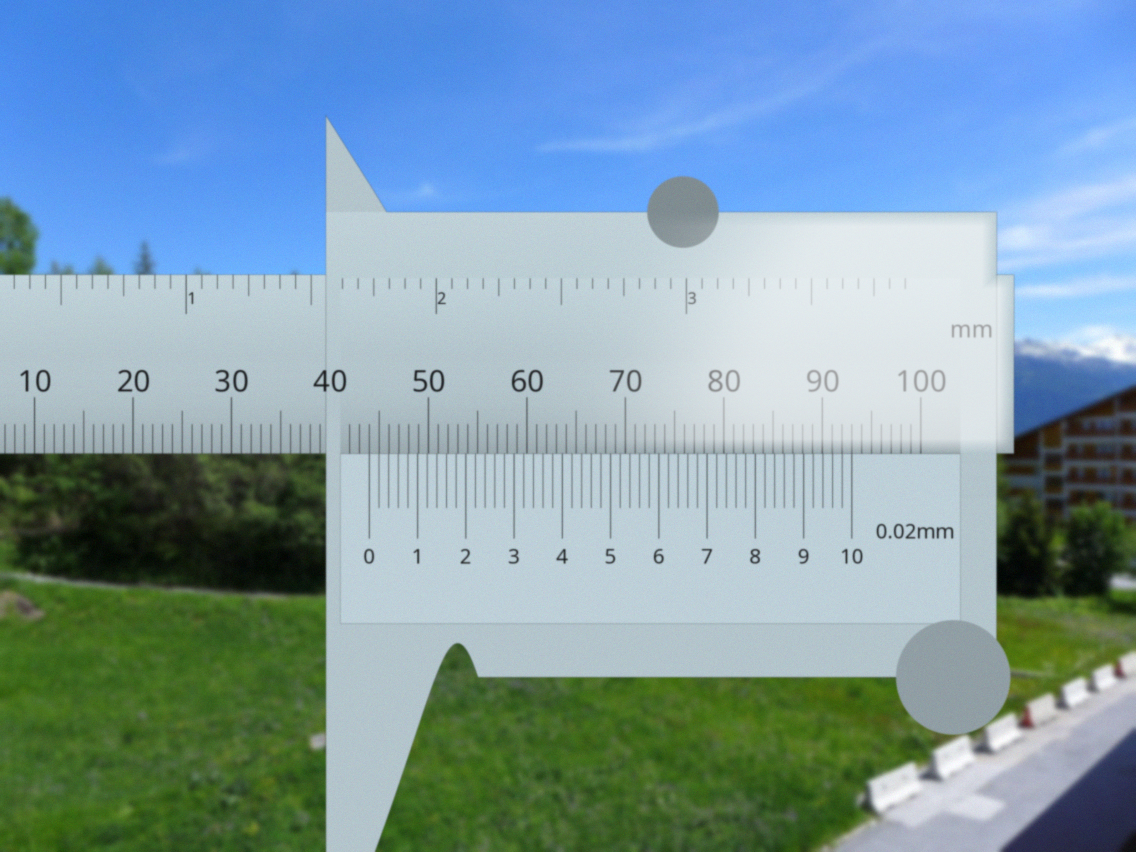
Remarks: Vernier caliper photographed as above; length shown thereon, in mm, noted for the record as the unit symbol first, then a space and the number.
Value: mm 44.0
